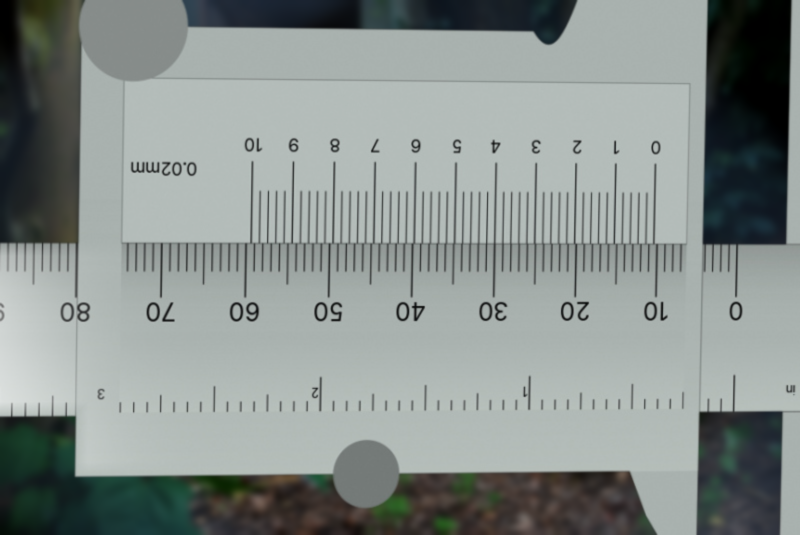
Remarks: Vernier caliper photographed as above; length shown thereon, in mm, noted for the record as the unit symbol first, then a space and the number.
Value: mm 10.4
